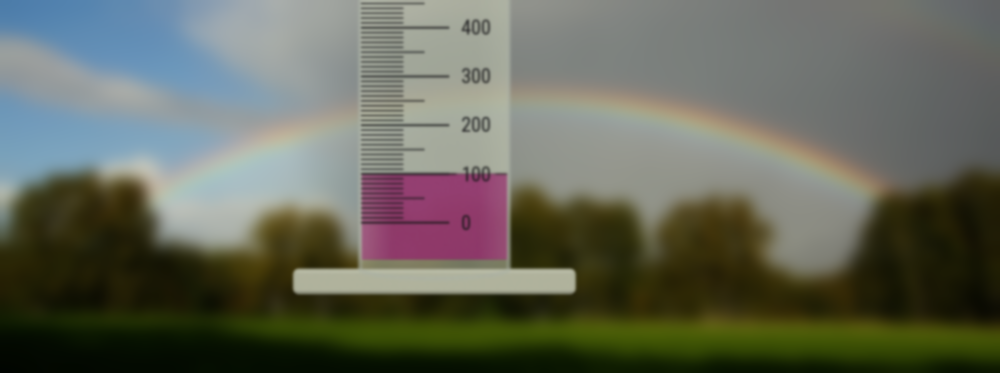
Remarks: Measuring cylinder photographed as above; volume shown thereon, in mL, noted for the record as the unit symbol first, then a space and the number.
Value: mL 100
